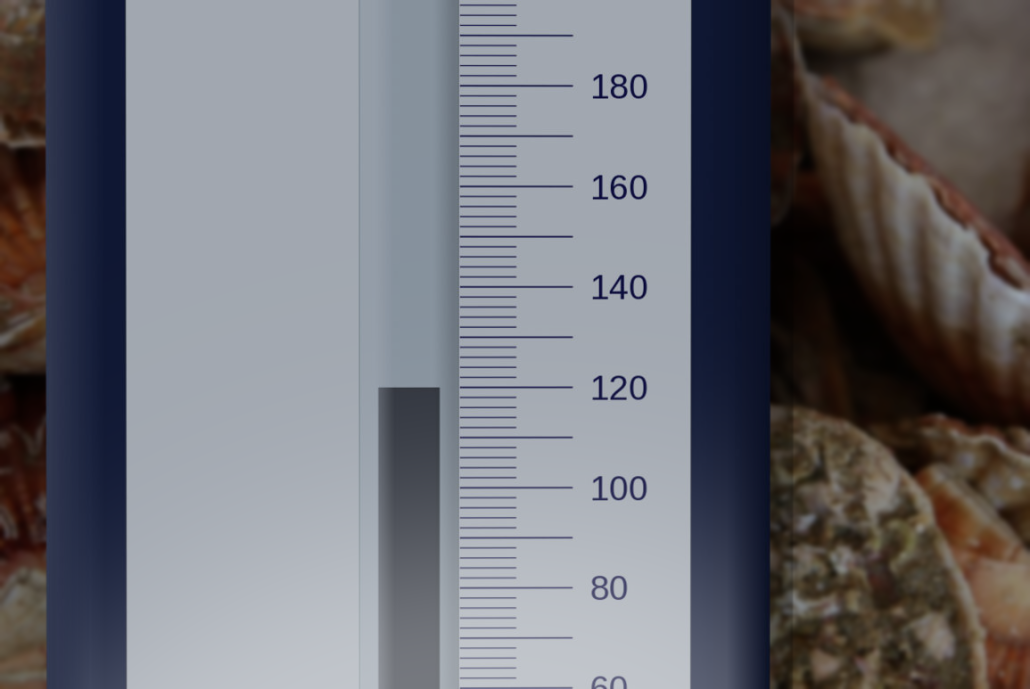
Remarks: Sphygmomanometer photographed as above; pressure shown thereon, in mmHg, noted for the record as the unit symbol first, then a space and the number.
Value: mmHg 120
